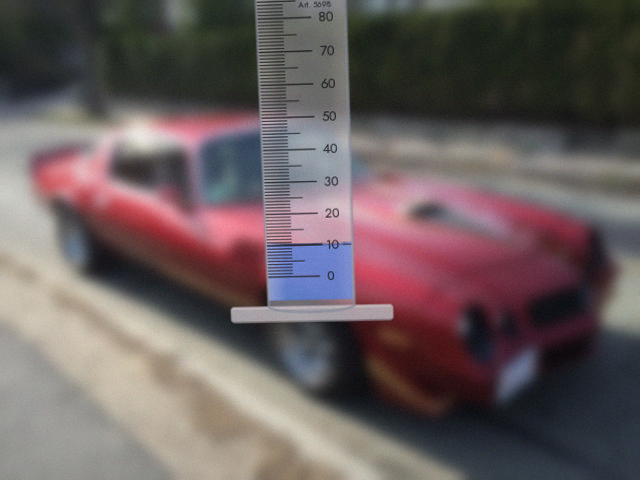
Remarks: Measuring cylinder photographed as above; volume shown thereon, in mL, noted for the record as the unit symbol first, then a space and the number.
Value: mL 10
